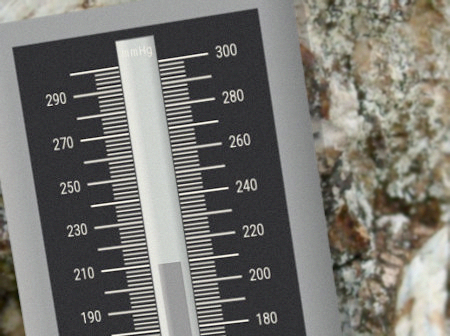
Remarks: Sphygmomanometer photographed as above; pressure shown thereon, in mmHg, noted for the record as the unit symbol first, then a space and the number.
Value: mmHg 210
